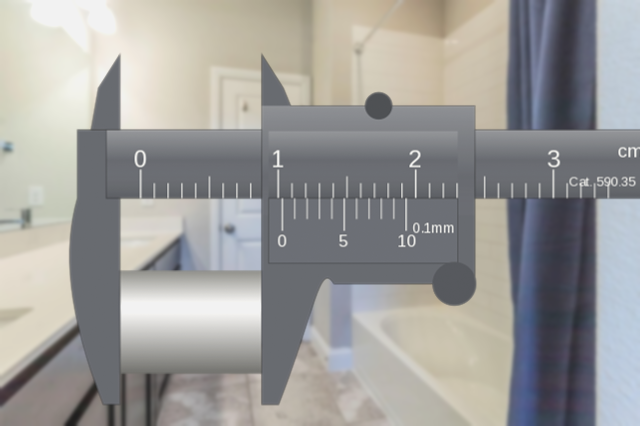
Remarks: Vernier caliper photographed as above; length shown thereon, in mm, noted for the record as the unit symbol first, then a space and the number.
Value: mm 10.3
